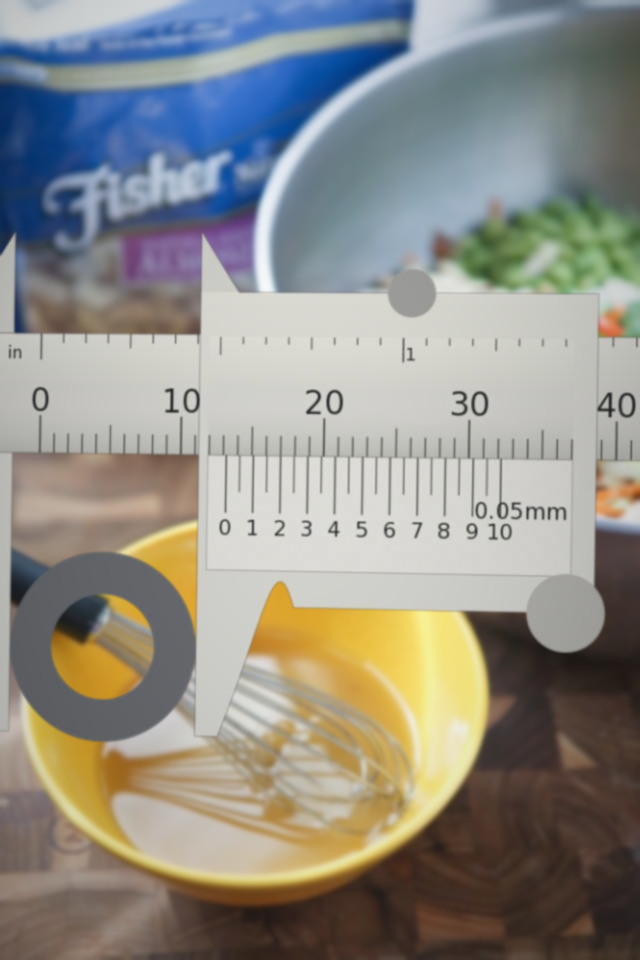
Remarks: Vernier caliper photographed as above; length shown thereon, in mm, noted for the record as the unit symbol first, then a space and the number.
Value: mm 13.2
